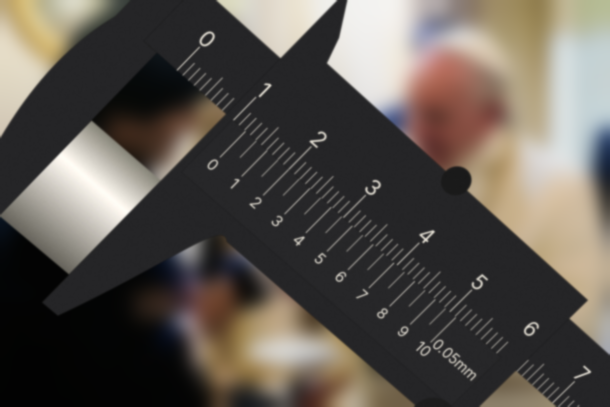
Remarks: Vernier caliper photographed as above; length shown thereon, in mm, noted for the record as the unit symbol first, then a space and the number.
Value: mm 12.2
